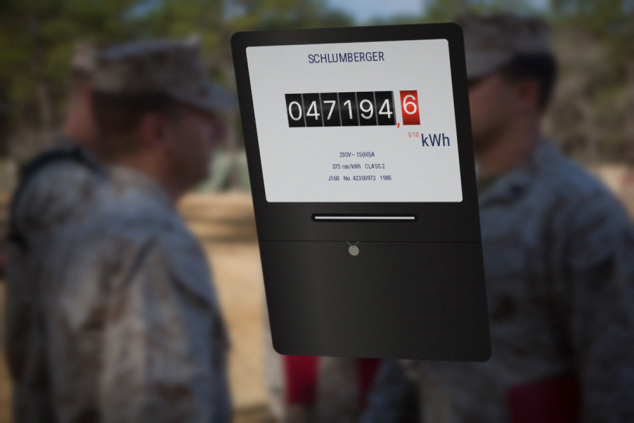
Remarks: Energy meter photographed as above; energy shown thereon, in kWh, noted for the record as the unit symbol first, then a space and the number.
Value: kWh 47194.6
